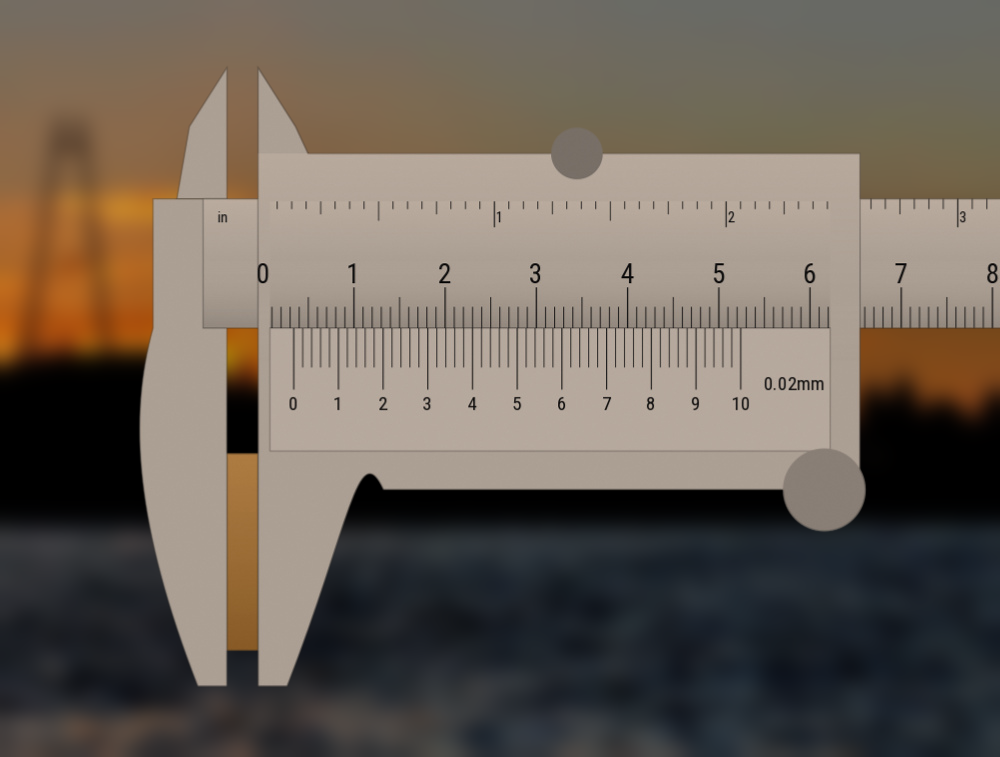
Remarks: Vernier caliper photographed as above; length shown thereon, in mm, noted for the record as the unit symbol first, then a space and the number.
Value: mm 3.4
